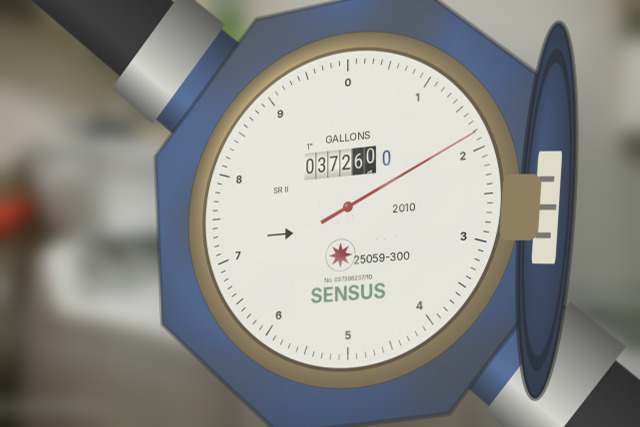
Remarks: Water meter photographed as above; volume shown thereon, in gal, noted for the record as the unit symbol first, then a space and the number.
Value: gal 372601.8
